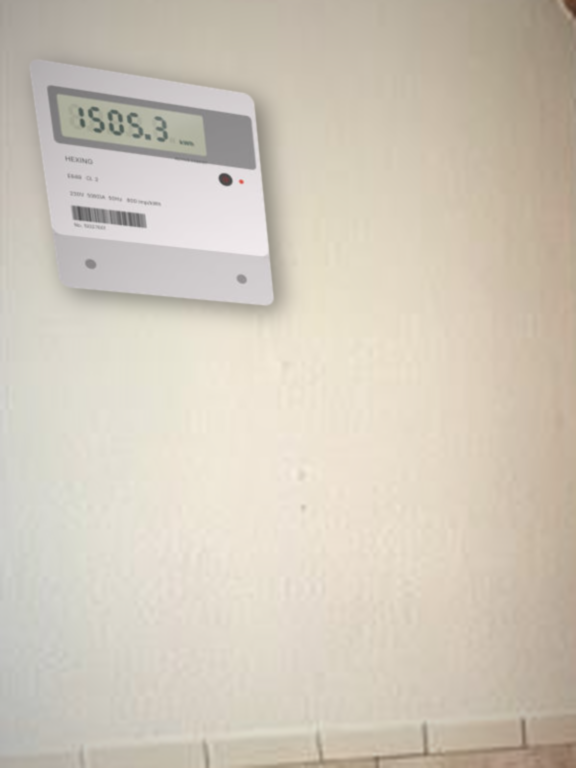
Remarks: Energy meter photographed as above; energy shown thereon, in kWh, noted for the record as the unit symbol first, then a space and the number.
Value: kWh 1505.3
